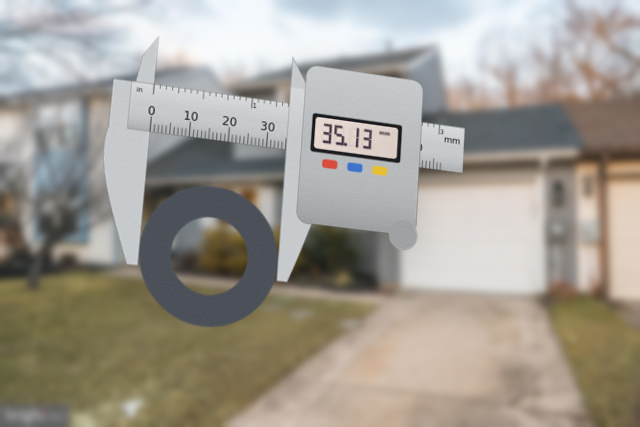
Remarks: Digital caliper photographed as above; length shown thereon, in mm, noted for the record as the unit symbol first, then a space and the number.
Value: mm 35.13
